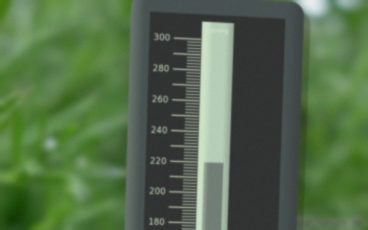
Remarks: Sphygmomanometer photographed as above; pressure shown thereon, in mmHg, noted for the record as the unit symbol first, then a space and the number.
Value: mmHg 220
